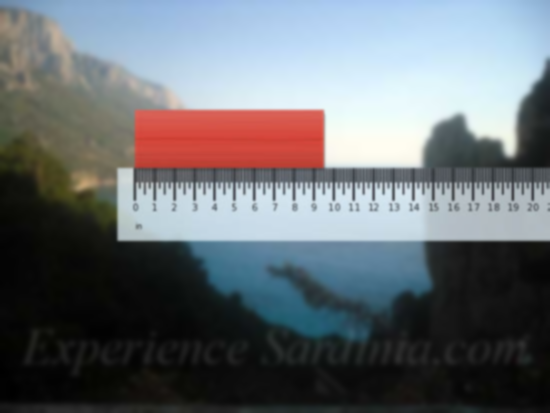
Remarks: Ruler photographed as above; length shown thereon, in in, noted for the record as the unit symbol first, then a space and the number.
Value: in 9.5
